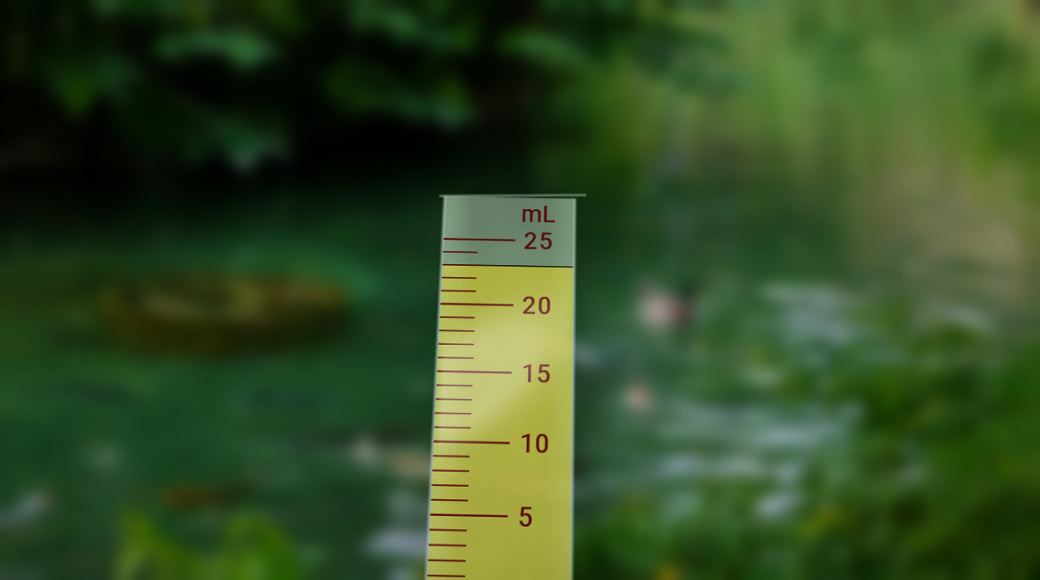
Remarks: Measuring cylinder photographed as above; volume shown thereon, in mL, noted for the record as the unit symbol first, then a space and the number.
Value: mL 23
